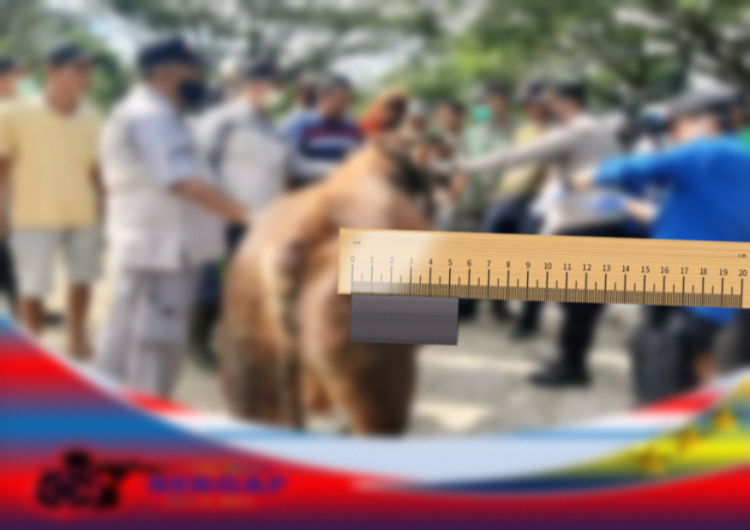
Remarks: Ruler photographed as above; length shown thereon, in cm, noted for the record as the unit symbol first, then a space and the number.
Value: cm 5.5
